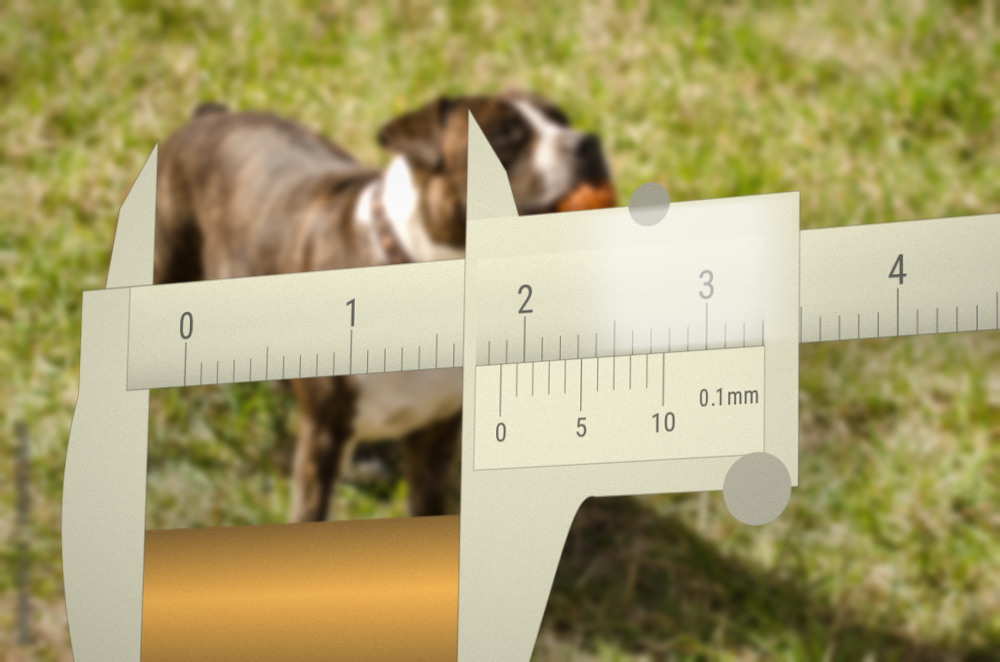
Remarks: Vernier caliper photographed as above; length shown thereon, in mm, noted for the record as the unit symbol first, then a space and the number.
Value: mm 18.7
